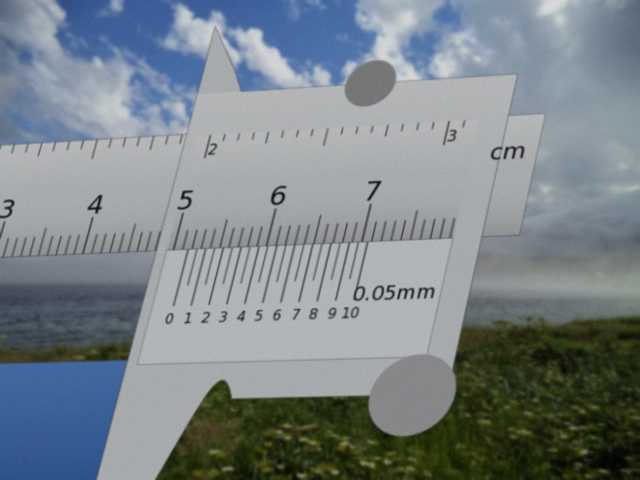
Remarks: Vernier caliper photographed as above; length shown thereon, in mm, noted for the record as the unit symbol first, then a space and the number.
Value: mm 51.6
